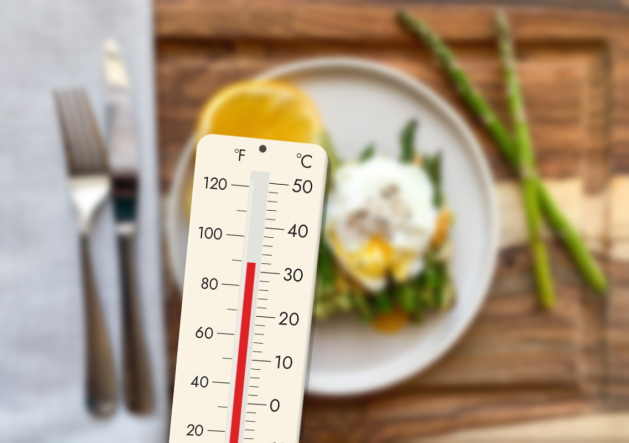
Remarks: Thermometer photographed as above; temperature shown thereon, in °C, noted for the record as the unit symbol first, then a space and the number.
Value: °C 32
